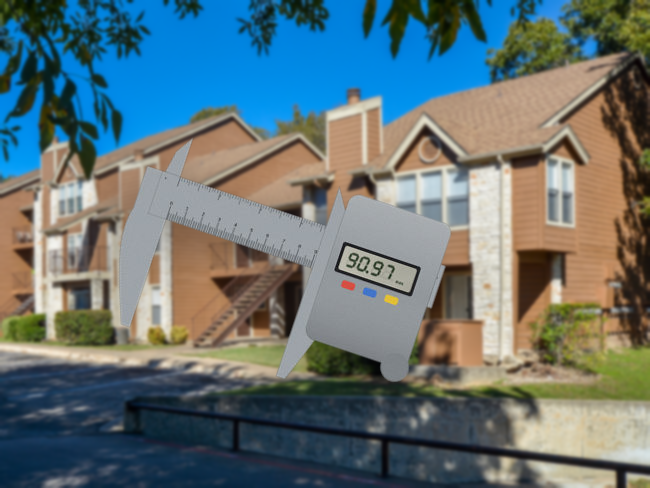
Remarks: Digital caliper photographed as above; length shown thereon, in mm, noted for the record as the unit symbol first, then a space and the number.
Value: mm 90.97
